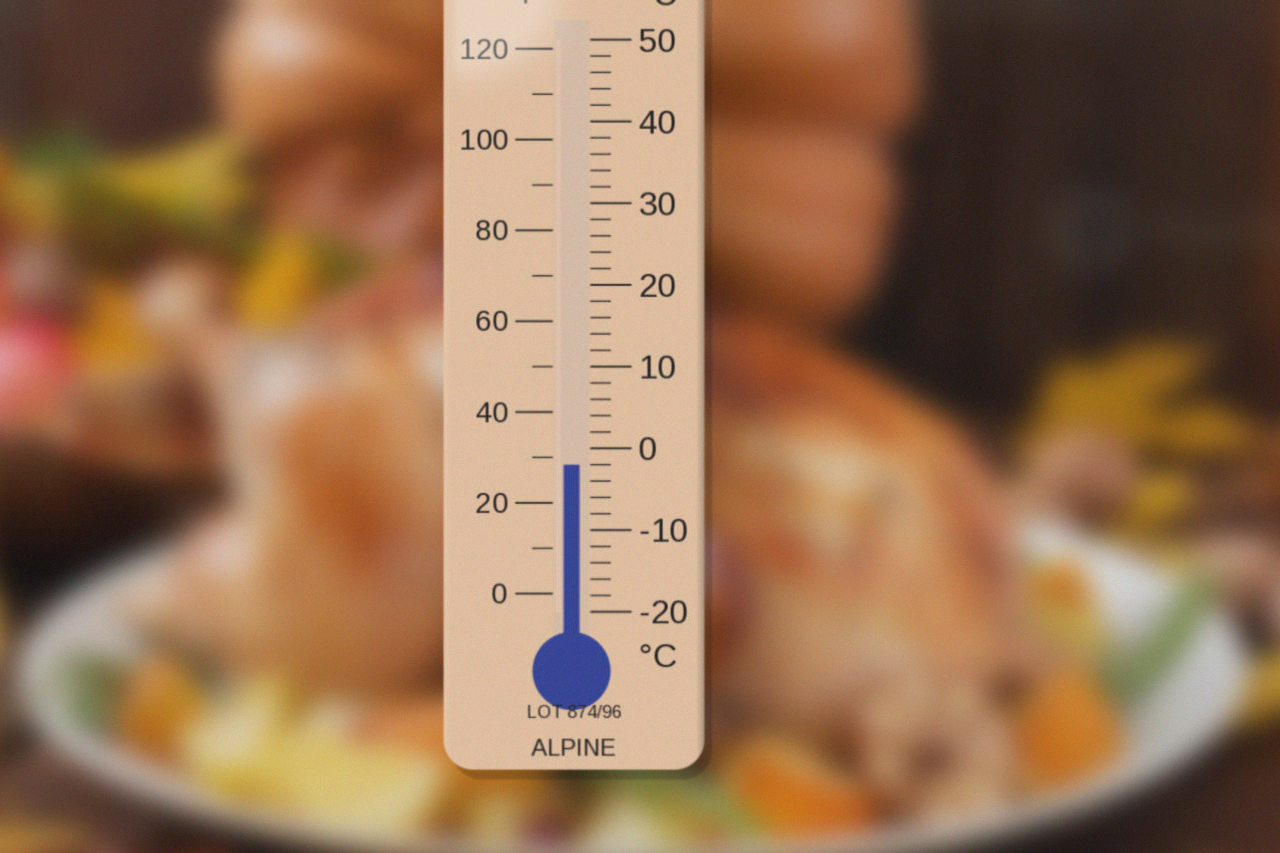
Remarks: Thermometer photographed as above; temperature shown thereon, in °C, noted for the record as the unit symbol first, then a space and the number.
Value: °C -2
